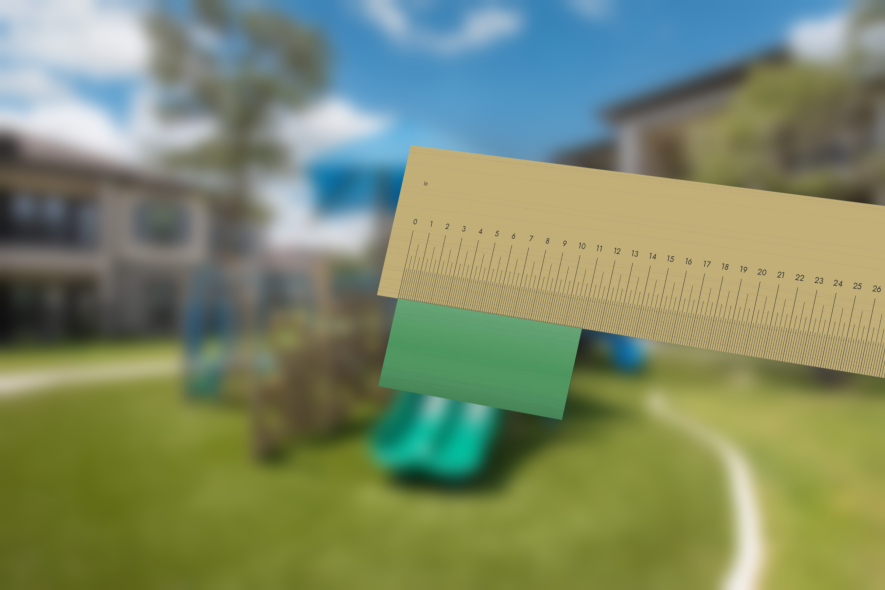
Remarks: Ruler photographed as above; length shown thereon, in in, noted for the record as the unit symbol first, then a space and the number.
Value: in 11
